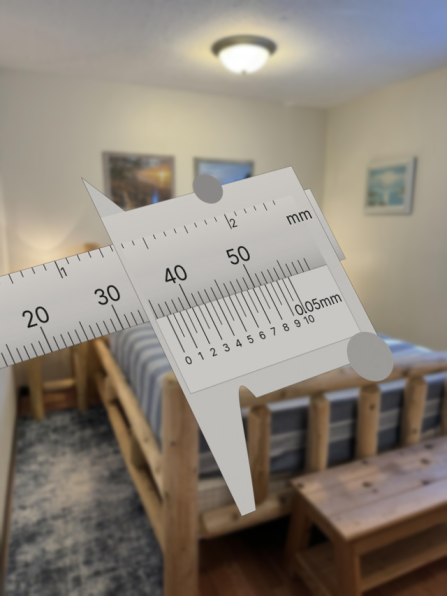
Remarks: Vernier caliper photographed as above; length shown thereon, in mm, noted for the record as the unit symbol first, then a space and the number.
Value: mm 36.4
